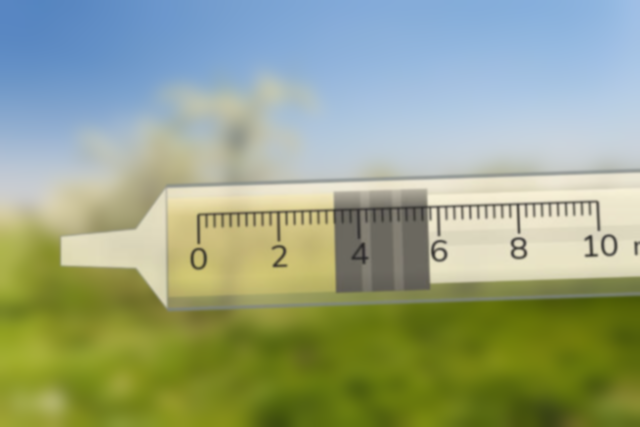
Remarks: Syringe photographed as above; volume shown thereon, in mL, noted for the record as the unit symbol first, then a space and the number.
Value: mL 3.4
